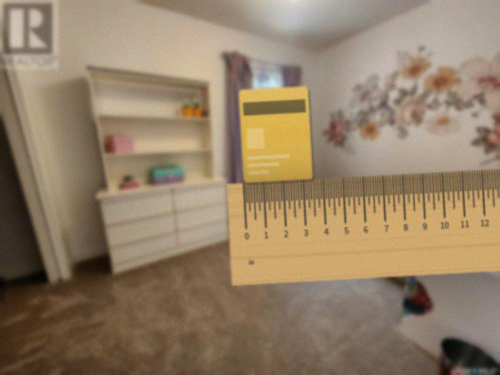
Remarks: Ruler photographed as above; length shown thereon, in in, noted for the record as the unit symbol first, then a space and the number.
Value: in 3.5
